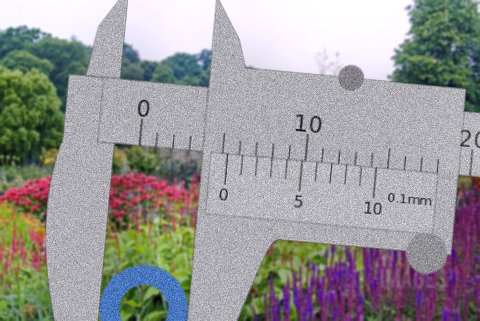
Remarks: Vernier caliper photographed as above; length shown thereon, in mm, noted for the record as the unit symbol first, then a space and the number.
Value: mm 5.3
